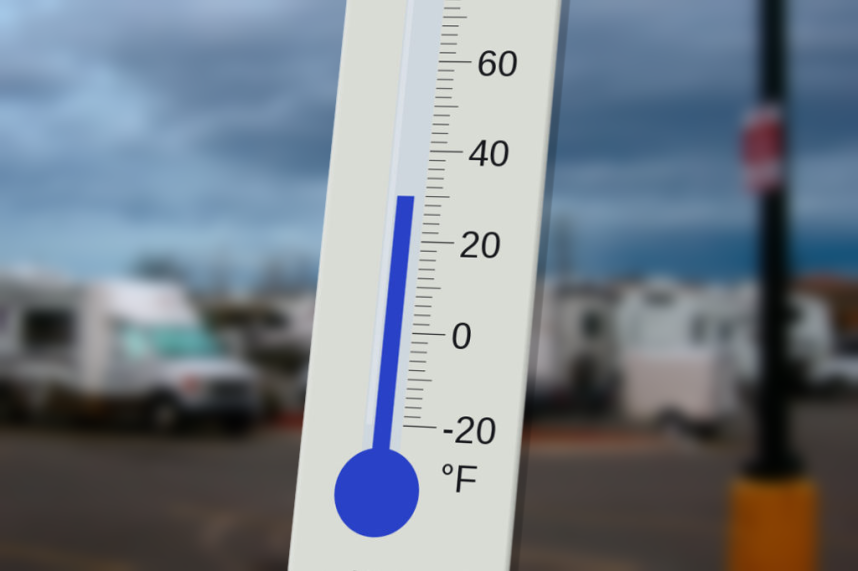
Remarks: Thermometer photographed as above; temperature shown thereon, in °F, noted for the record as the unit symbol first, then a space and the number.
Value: °F 30
